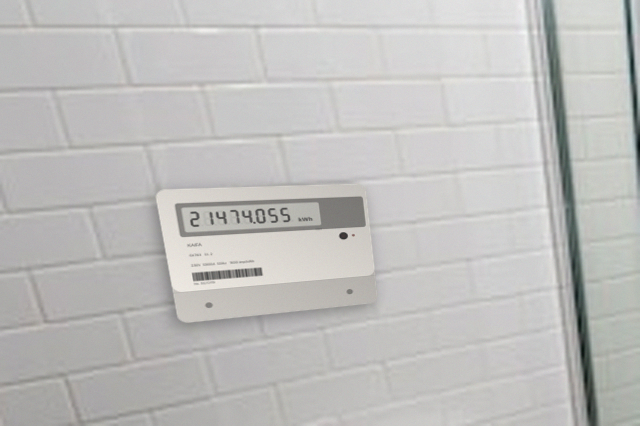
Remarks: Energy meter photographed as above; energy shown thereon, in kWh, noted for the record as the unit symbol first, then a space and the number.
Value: kWh 21474.055
